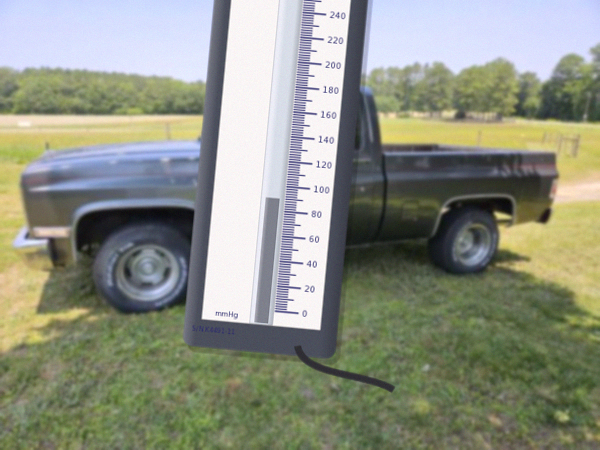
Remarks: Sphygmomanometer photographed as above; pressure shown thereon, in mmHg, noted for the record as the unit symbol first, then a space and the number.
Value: mmHg 90
